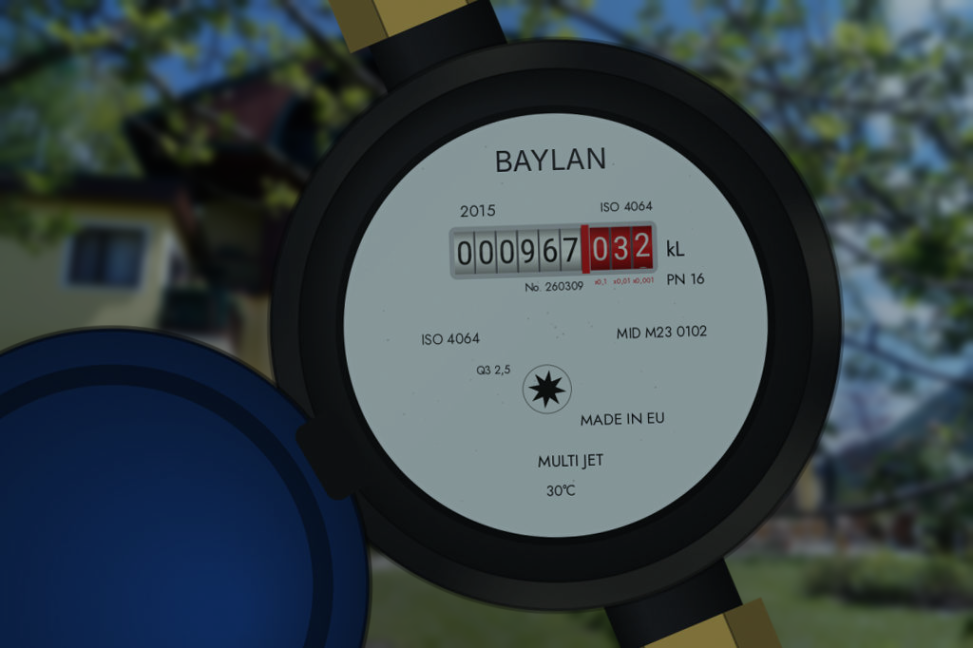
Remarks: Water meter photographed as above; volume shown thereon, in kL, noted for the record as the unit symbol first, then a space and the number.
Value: kL 967.032
